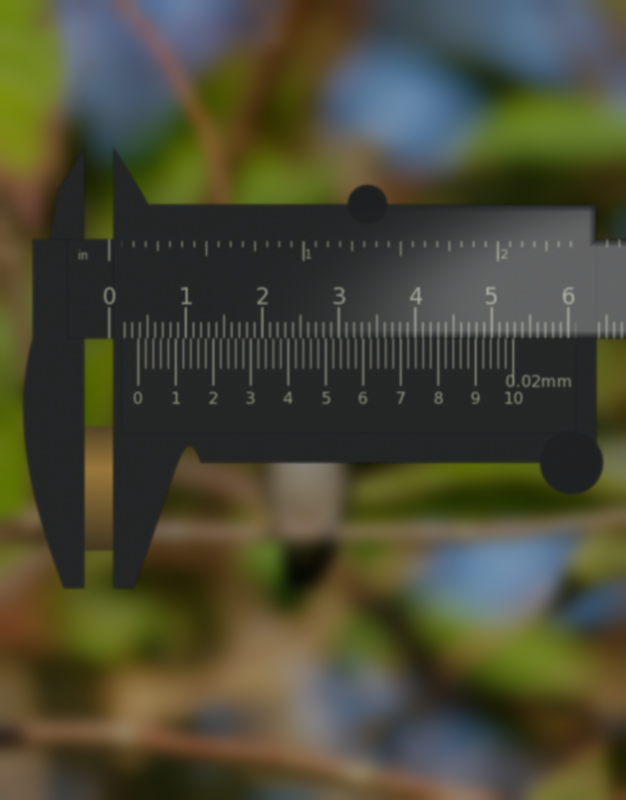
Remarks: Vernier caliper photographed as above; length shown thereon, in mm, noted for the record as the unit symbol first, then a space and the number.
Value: mm 3.8
